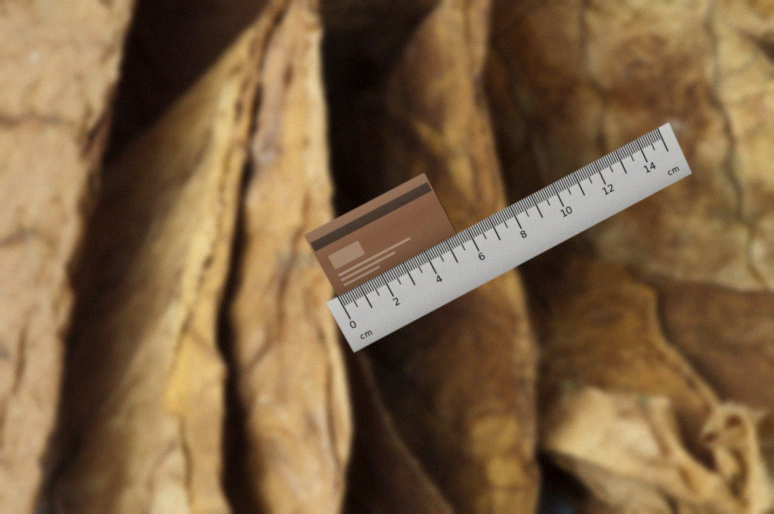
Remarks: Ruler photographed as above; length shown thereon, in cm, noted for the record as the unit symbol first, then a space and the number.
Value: cm 5.5
